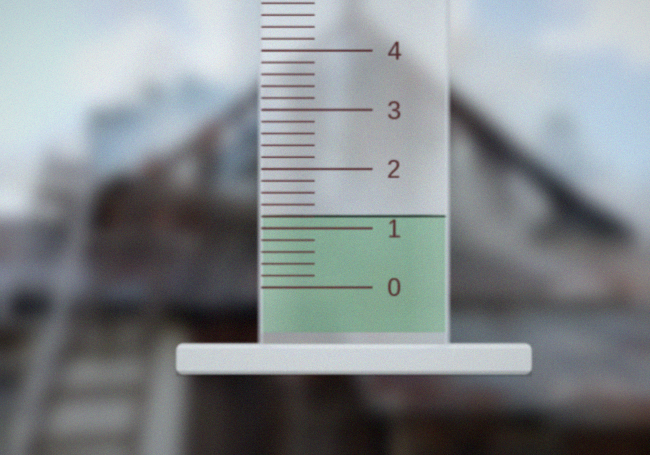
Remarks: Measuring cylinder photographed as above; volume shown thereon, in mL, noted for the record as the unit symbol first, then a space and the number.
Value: mL 1.2
